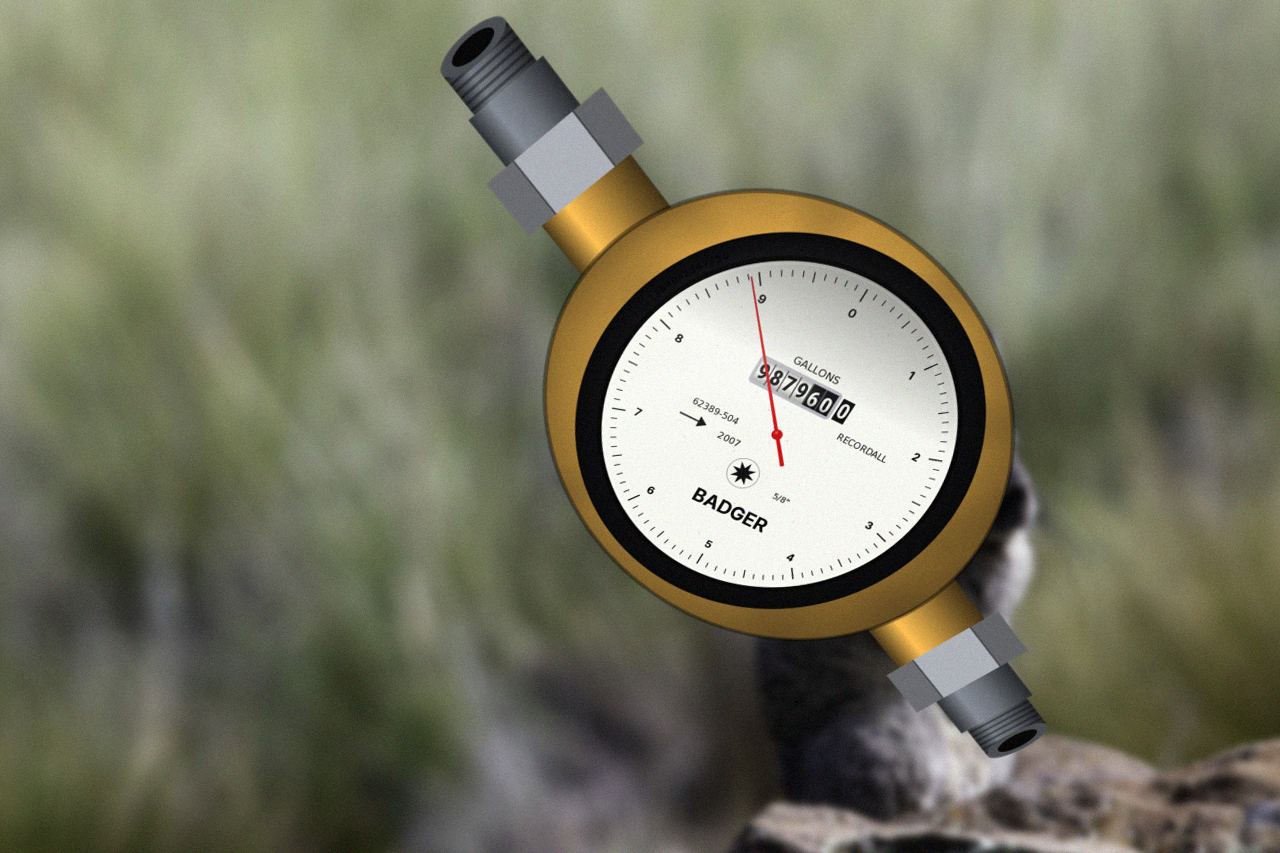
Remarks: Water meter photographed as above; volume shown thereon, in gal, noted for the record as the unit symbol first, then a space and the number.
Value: gal 9879598.9
